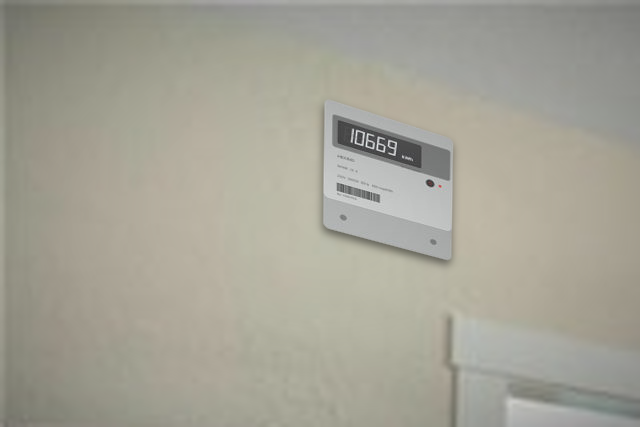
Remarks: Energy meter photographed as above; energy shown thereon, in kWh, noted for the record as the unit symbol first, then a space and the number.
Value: kWh 10669
